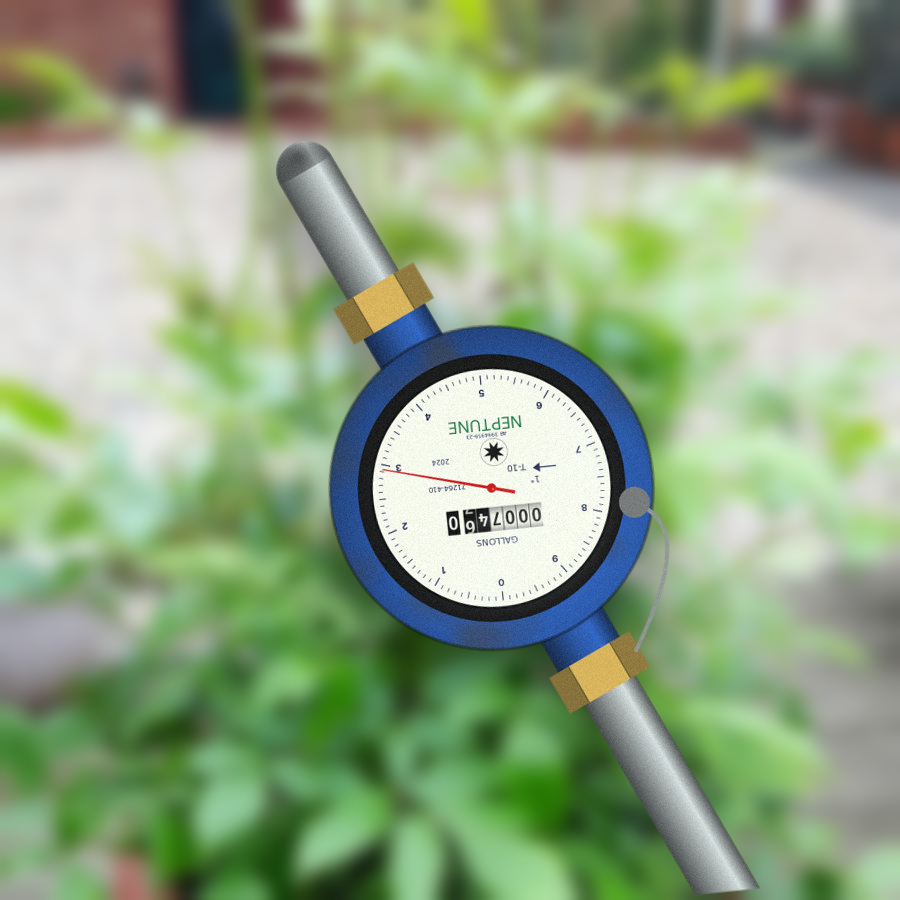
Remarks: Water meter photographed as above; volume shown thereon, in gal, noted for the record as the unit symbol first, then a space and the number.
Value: gal 7462.9
